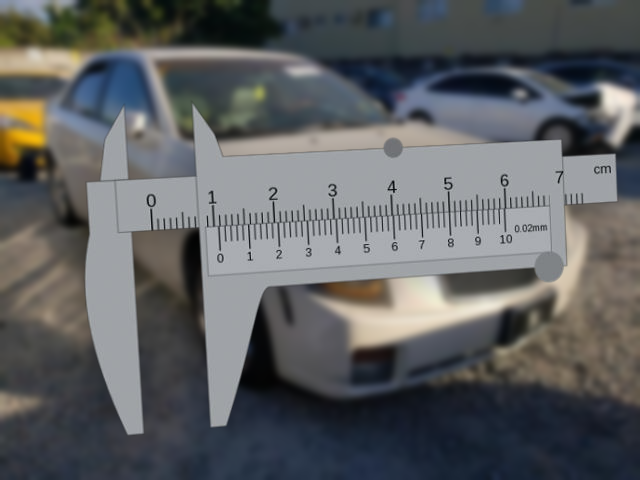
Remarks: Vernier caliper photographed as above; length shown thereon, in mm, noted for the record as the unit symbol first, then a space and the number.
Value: mm 10.8
